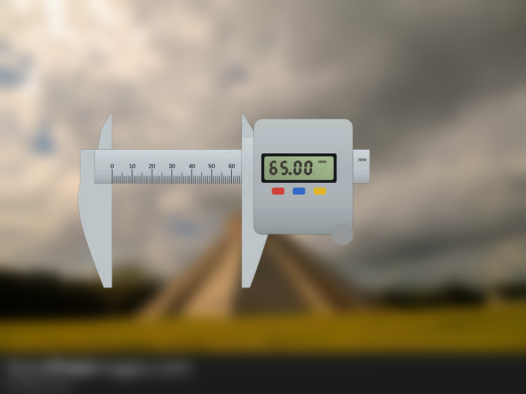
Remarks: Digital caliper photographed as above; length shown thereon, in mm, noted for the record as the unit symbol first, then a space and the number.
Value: mm 65.00
